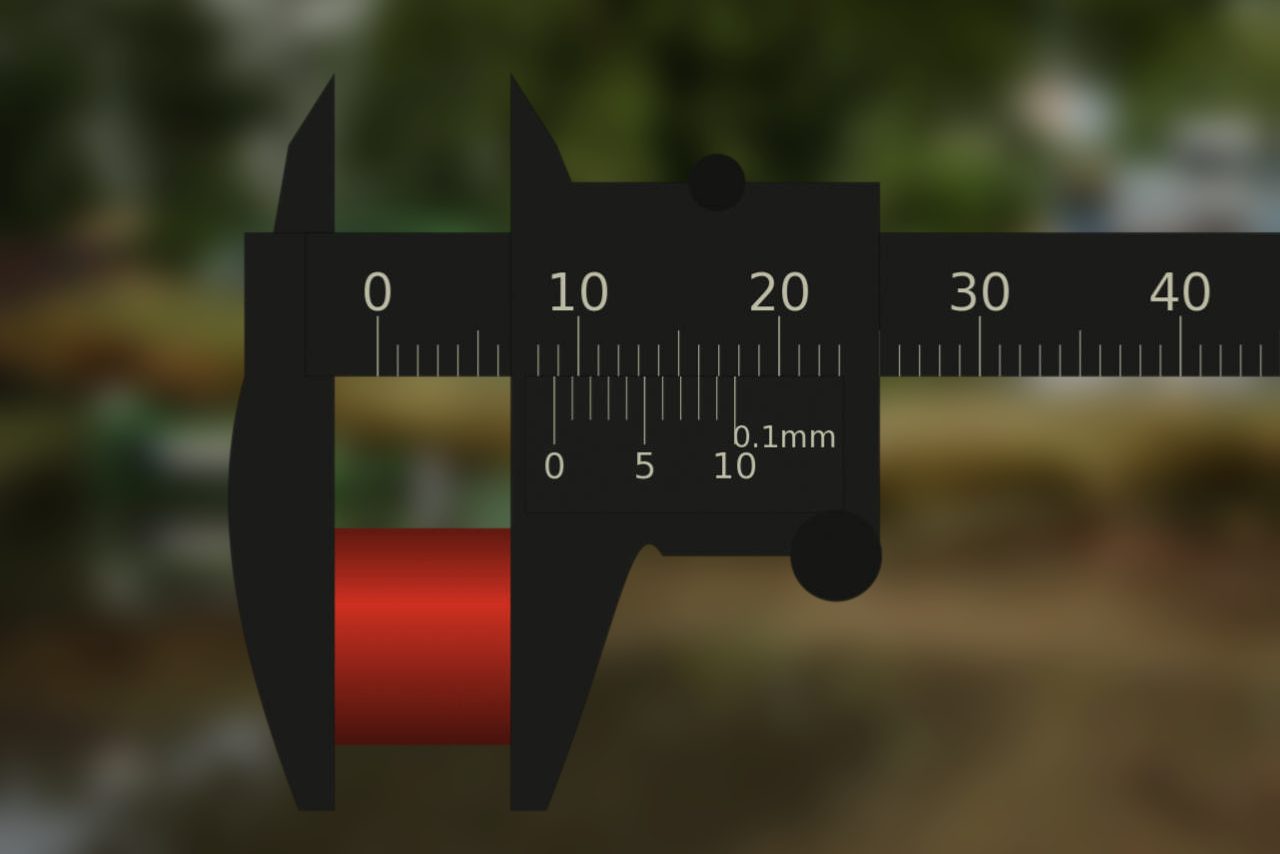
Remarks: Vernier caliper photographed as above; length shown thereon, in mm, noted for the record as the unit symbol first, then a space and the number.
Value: mm 8.8
